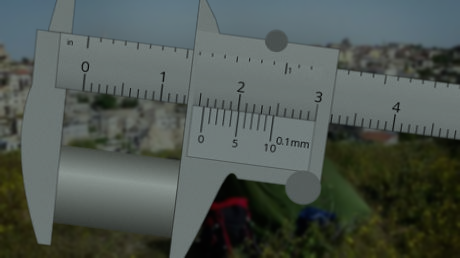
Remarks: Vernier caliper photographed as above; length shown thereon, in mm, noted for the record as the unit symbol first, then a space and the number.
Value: mm 15.6
